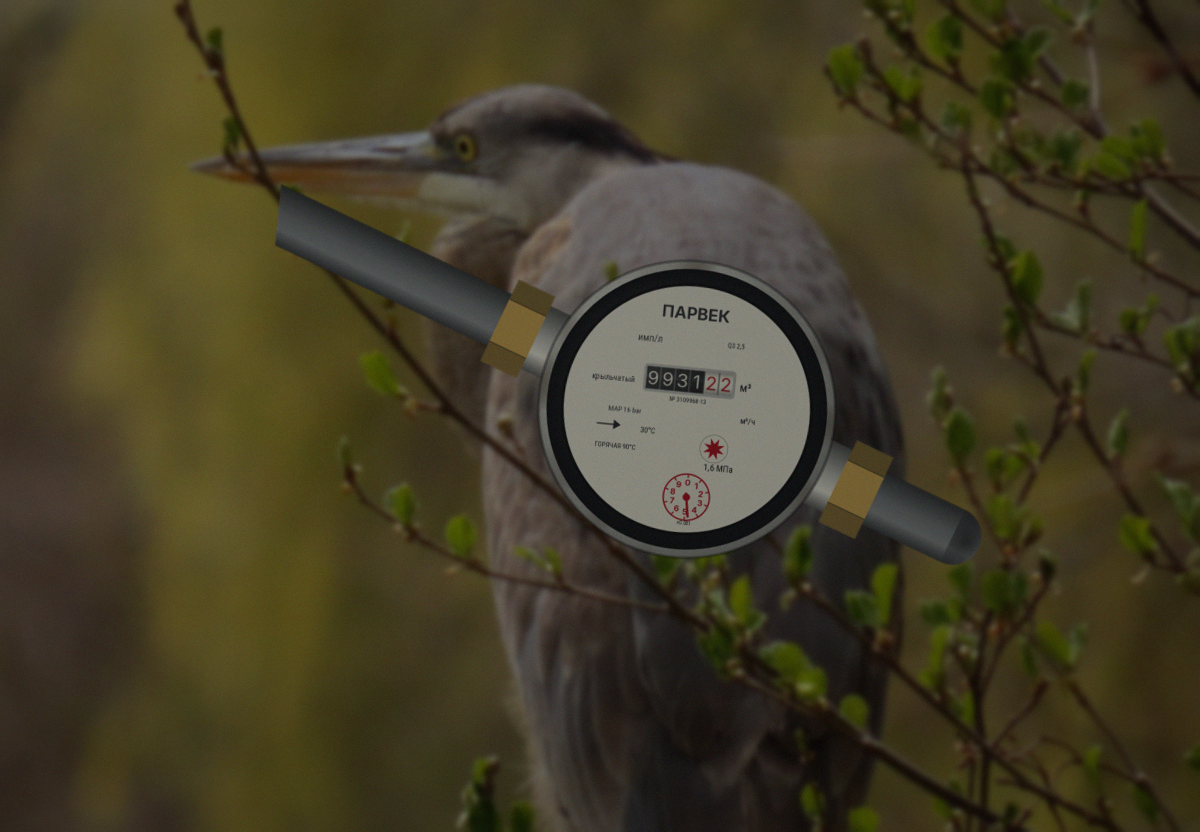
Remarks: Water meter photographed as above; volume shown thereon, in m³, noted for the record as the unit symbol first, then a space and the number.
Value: m³ 9931.224
